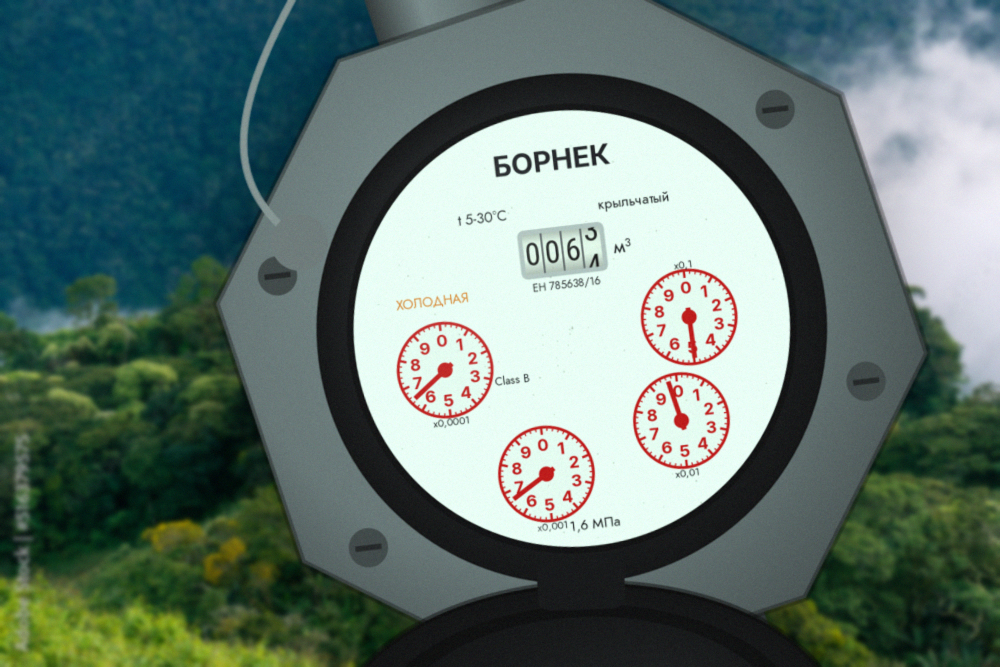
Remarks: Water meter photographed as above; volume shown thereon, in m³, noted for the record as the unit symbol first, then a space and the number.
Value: m³ 63.4966
